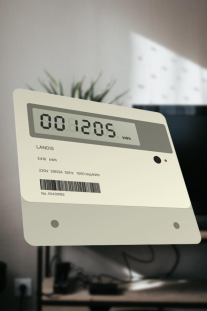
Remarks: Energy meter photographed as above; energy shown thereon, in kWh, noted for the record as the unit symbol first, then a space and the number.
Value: kWh 1205
